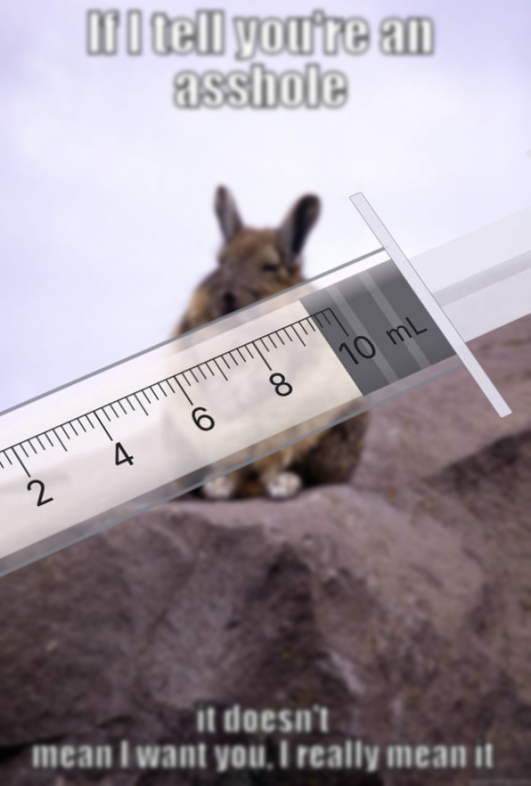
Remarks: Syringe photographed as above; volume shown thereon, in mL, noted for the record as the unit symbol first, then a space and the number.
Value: mL 9.5
